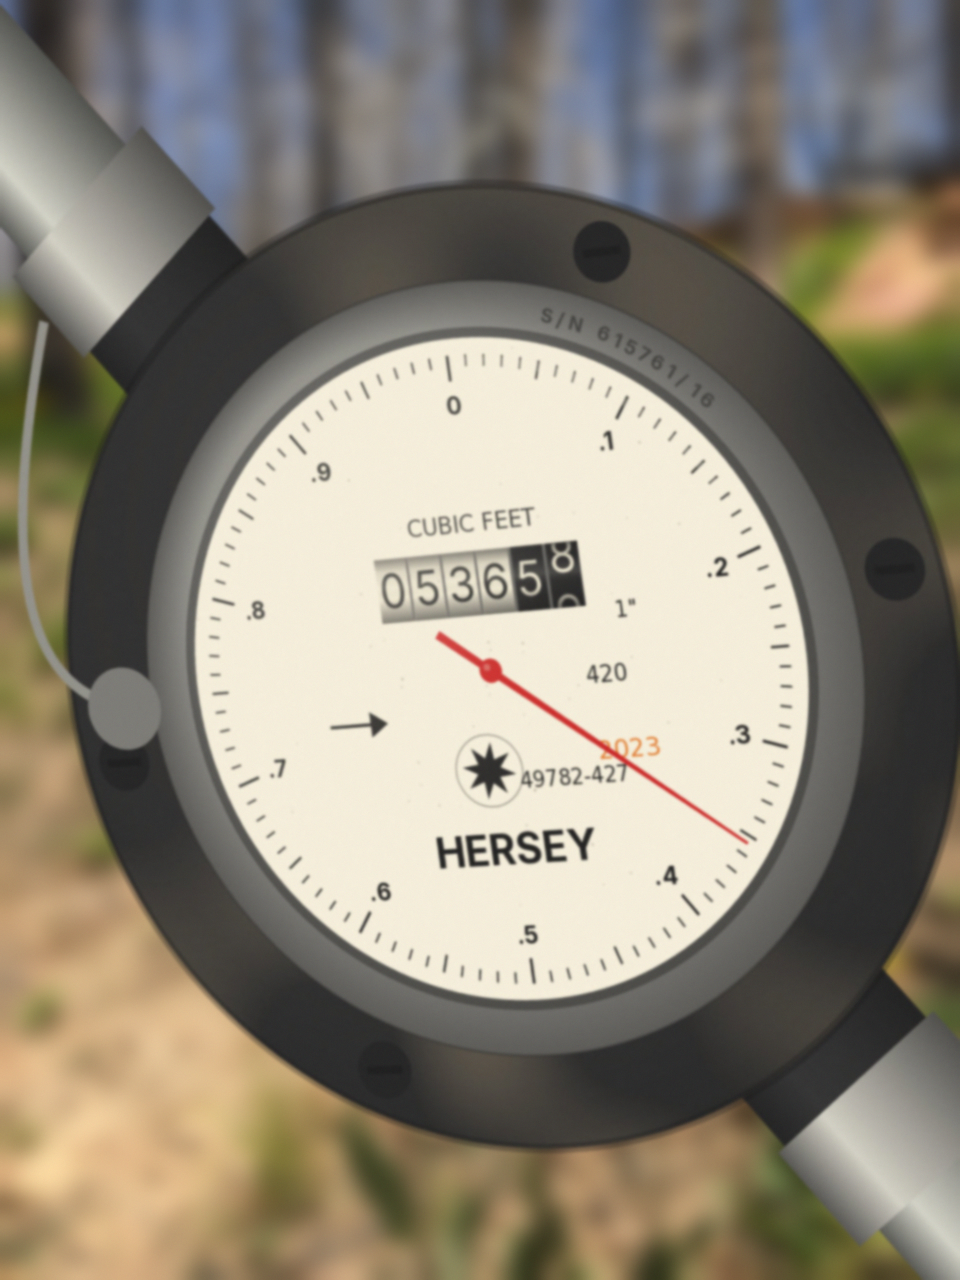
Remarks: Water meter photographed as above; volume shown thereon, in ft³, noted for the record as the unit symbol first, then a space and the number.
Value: ft³ 53658.35
